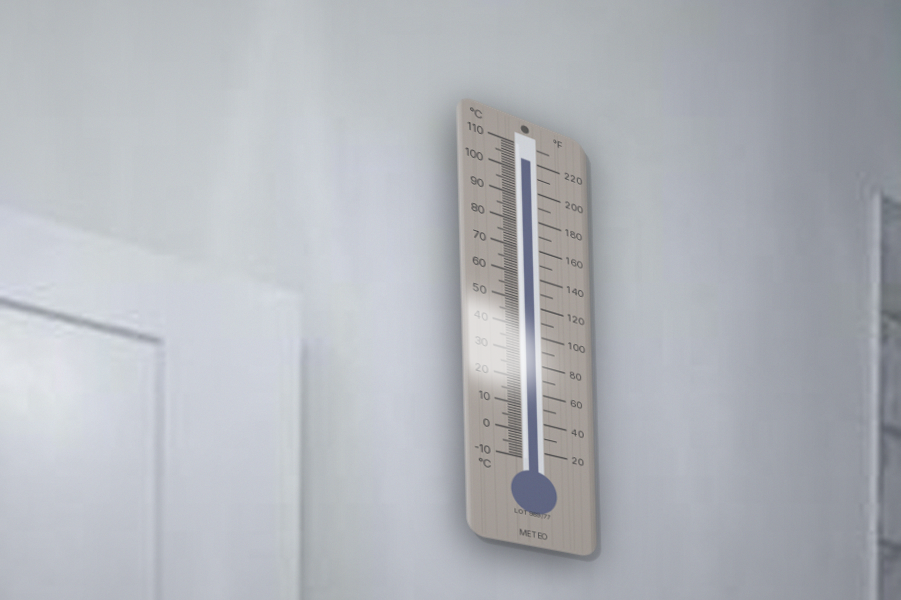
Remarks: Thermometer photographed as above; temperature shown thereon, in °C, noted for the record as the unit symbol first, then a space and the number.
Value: °C 105
